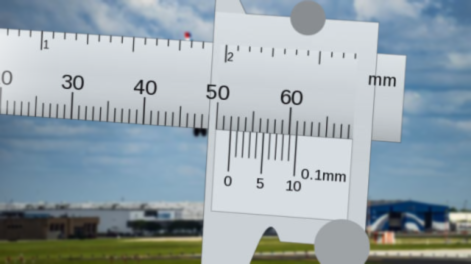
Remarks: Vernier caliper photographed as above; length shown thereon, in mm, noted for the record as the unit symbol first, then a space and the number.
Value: mm 52.0
